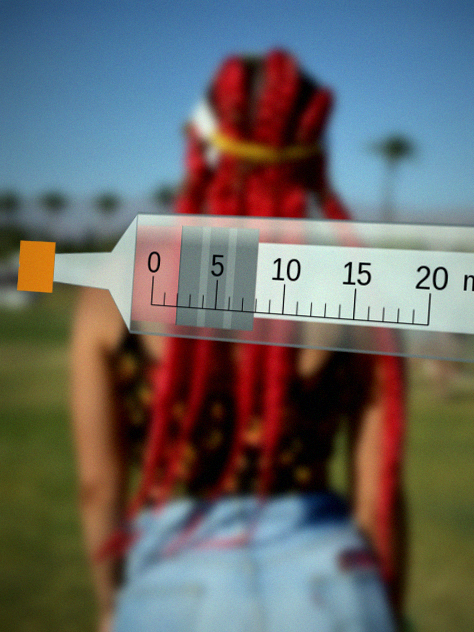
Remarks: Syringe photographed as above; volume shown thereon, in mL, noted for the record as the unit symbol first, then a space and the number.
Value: mL 2
